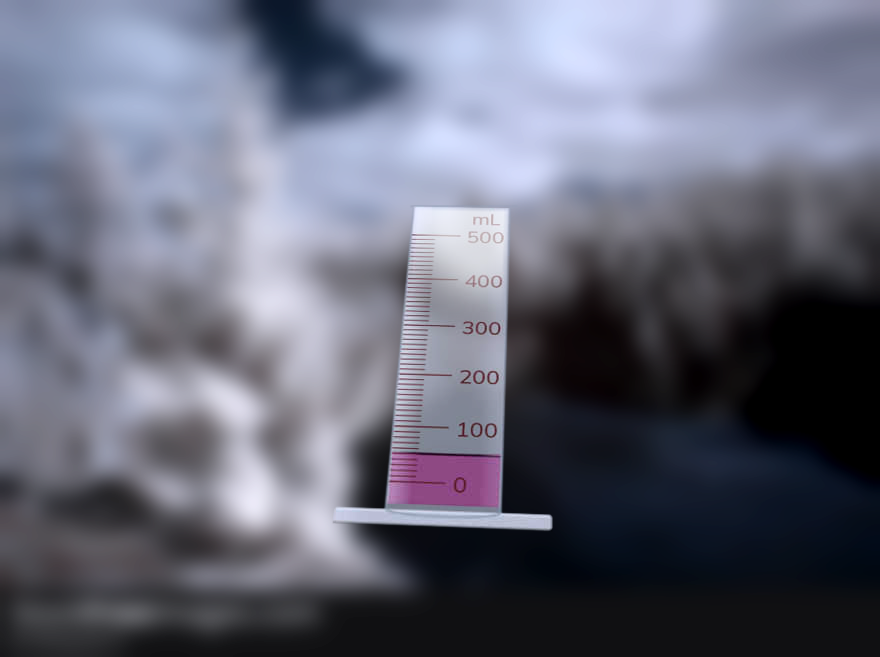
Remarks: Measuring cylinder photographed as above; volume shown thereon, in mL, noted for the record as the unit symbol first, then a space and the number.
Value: mL 50
